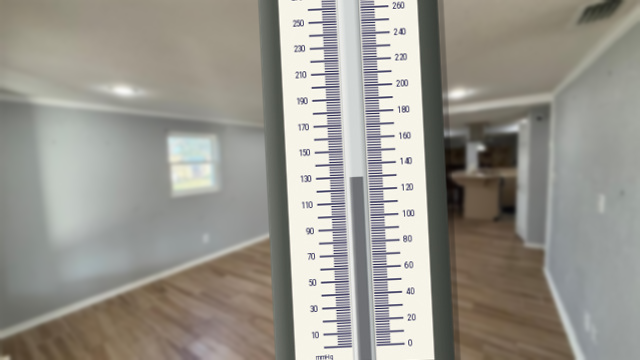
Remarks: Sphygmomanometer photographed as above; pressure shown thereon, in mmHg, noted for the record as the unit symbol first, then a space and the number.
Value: mmHg 130
